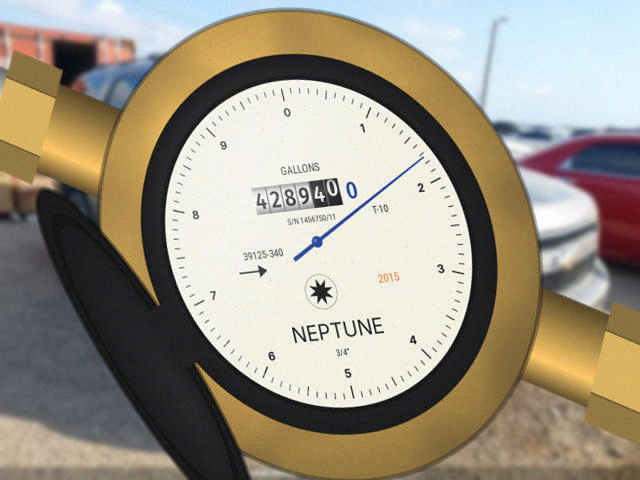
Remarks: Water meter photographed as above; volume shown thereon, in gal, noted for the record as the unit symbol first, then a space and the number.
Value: gal 4289401.7
